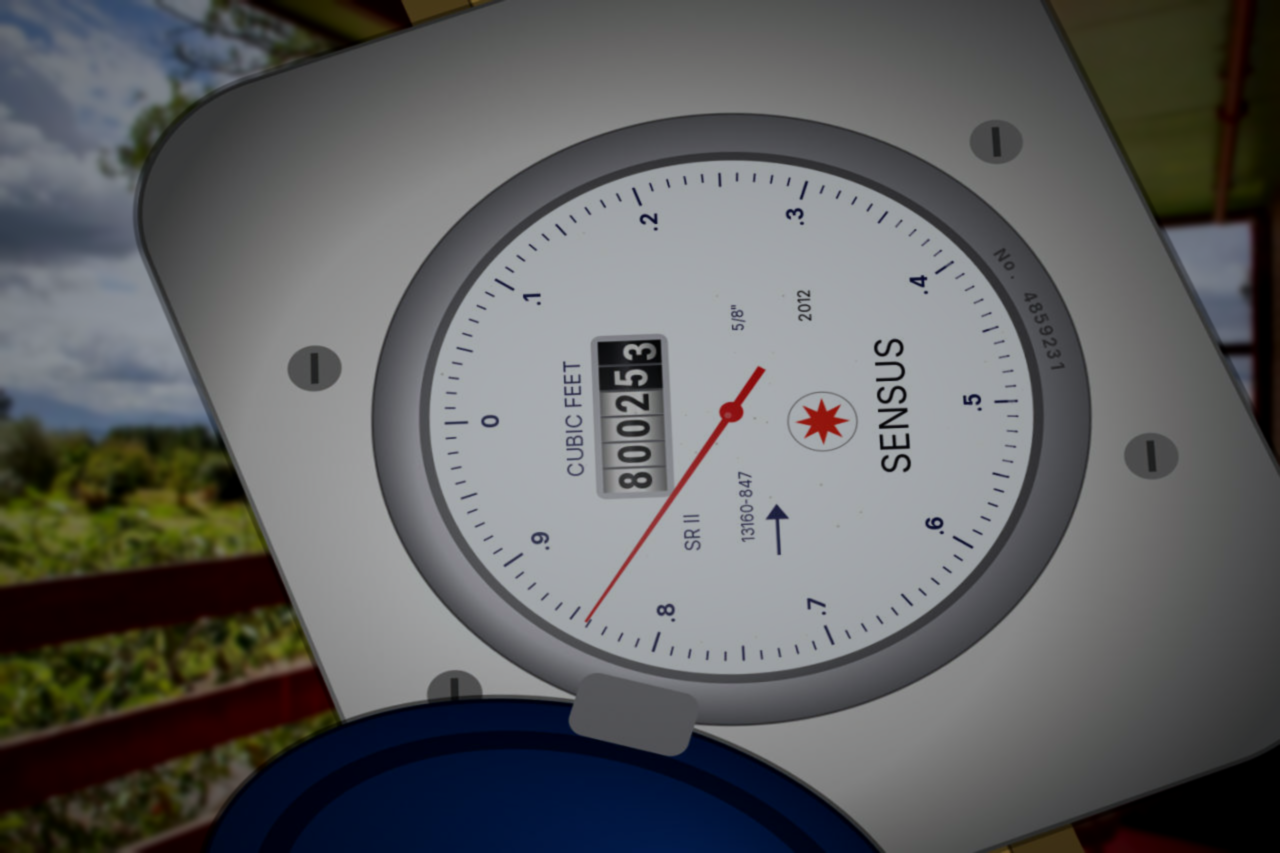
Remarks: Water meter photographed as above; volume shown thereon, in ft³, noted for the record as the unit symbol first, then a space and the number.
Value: ft³ 800252.84
